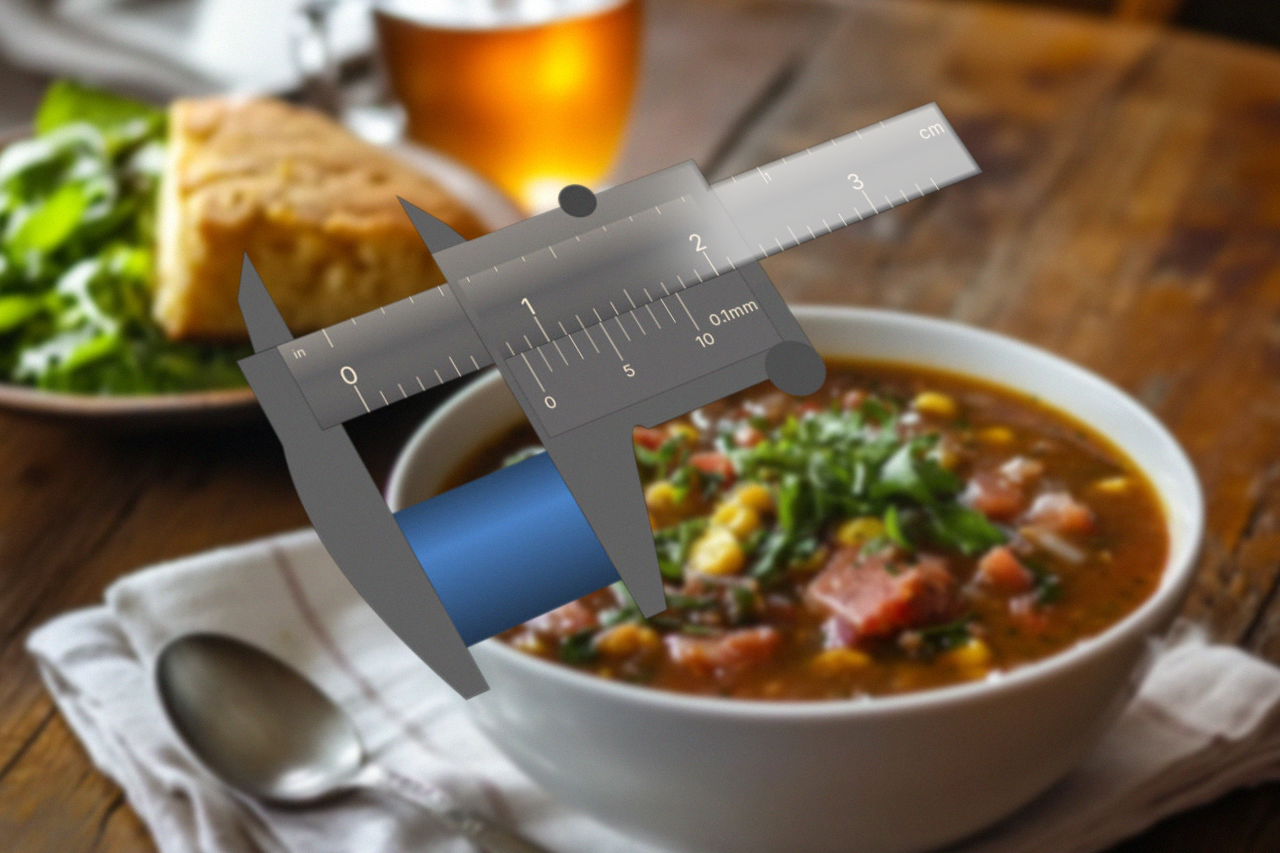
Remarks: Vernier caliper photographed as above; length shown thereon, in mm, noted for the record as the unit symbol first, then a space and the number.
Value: mm 8.4
